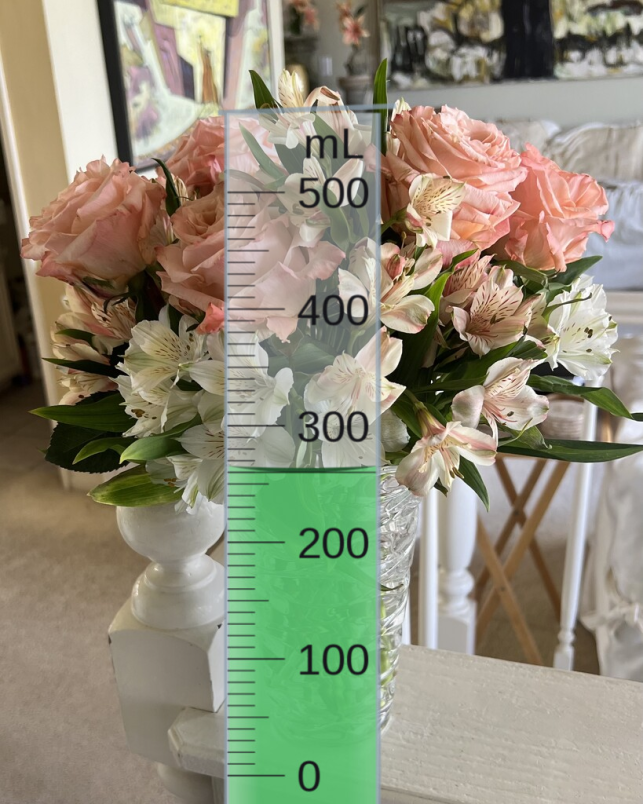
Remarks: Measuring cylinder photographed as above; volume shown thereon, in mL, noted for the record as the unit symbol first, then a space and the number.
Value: mL 260
